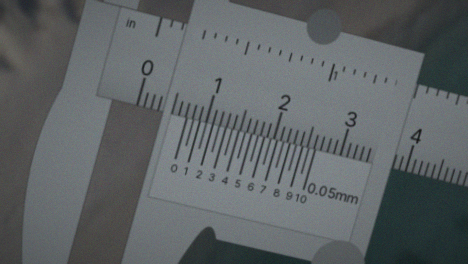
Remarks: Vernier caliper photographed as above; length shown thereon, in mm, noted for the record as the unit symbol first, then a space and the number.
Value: mm 7.2
